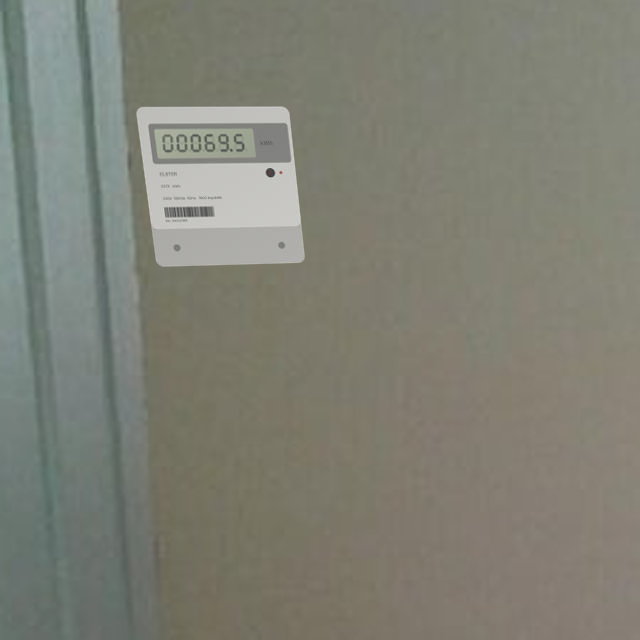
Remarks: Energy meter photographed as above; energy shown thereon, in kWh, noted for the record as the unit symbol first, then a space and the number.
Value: kWh 69.5
